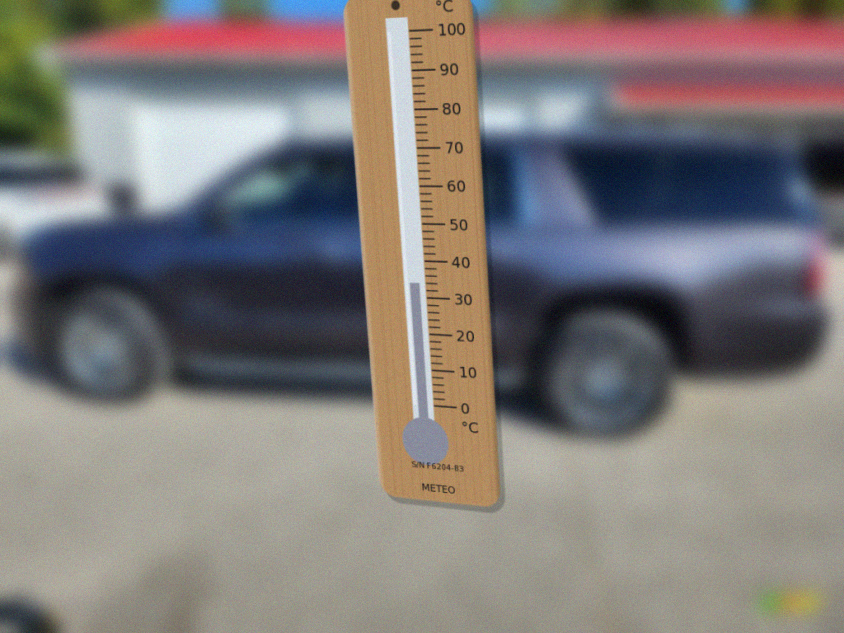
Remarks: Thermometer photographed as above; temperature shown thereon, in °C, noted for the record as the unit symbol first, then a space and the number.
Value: °C 34
